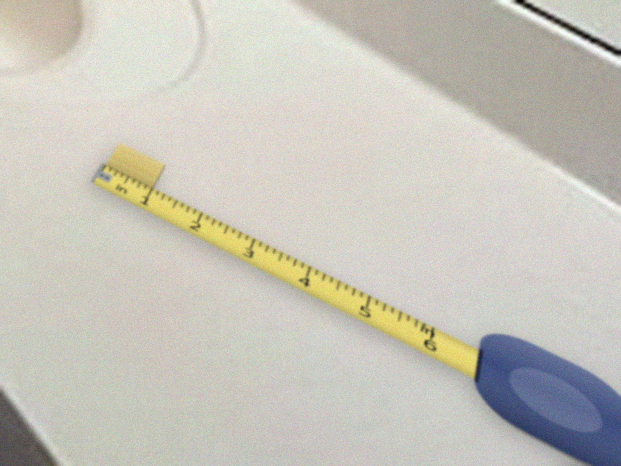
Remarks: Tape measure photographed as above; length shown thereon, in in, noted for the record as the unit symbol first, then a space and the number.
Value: in 1
